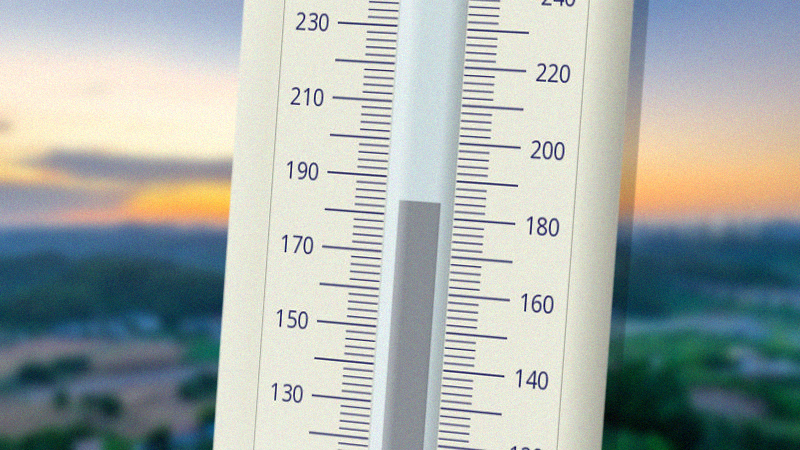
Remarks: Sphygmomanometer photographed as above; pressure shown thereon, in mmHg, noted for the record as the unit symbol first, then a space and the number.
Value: mmHg 184
